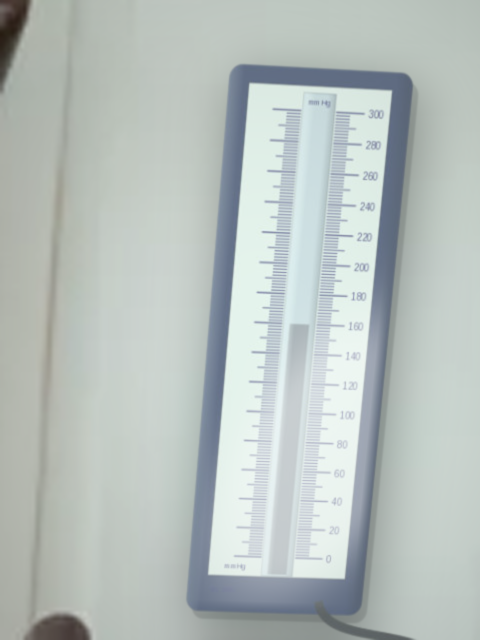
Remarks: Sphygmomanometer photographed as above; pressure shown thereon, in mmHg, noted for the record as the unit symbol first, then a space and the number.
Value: mmHg 160
